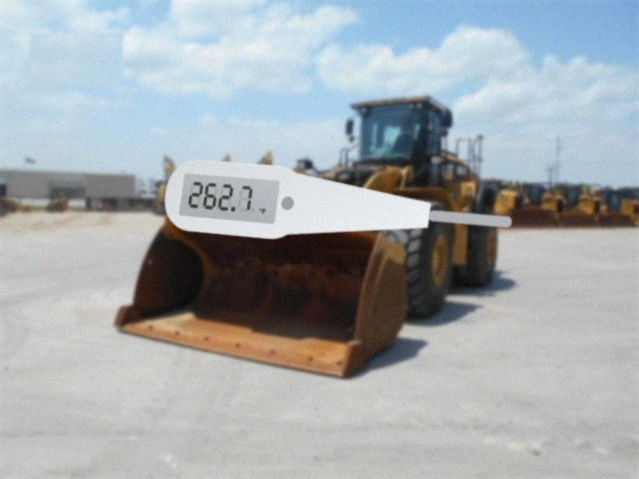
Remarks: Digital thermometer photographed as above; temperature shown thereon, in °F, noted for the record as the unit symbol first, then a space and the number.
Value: °F 262.7
